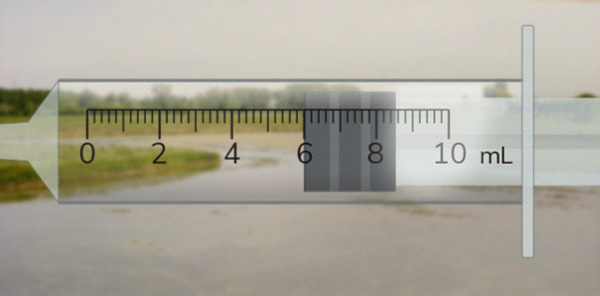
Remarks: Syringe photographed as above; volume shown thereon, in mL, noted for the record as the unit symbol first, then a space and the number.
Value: mL 6
